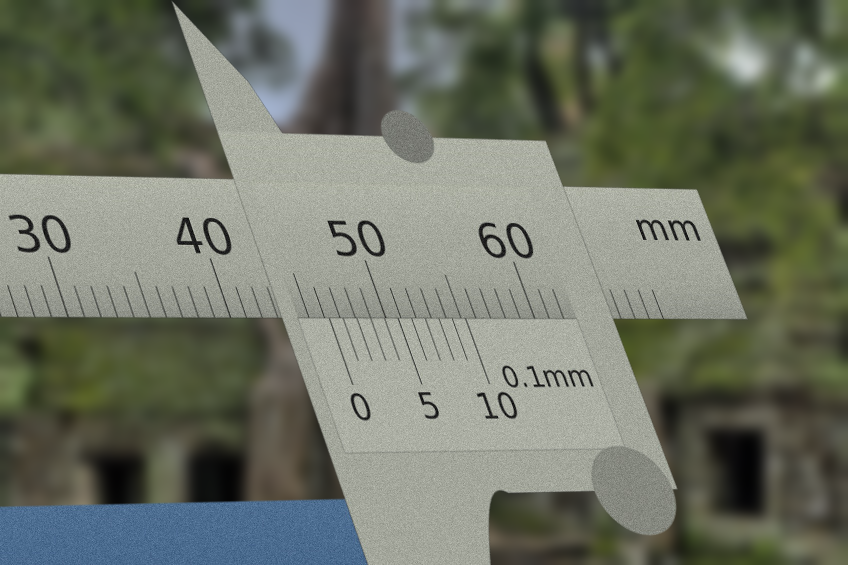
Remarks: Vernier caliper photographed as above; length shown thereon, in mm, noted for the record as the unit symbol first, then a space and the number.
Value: mm 46.3
